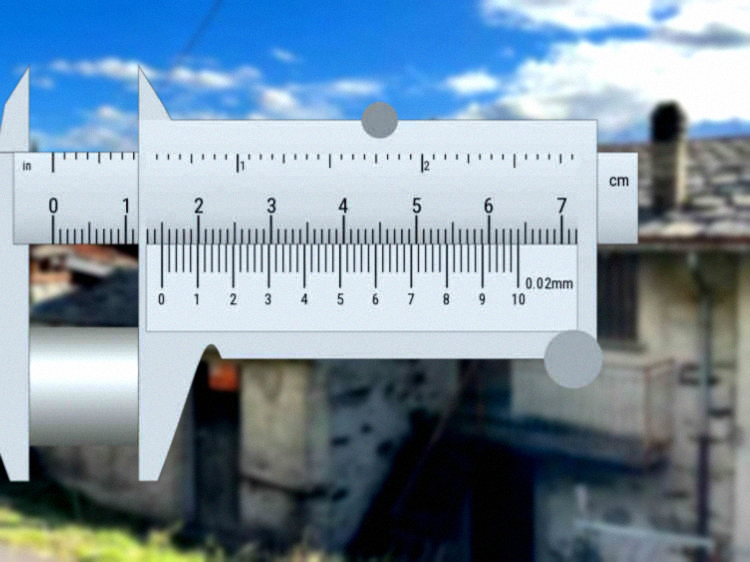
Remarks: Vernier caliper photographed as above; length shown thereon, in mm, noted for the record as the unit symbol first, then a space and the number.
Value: mm 15.0
